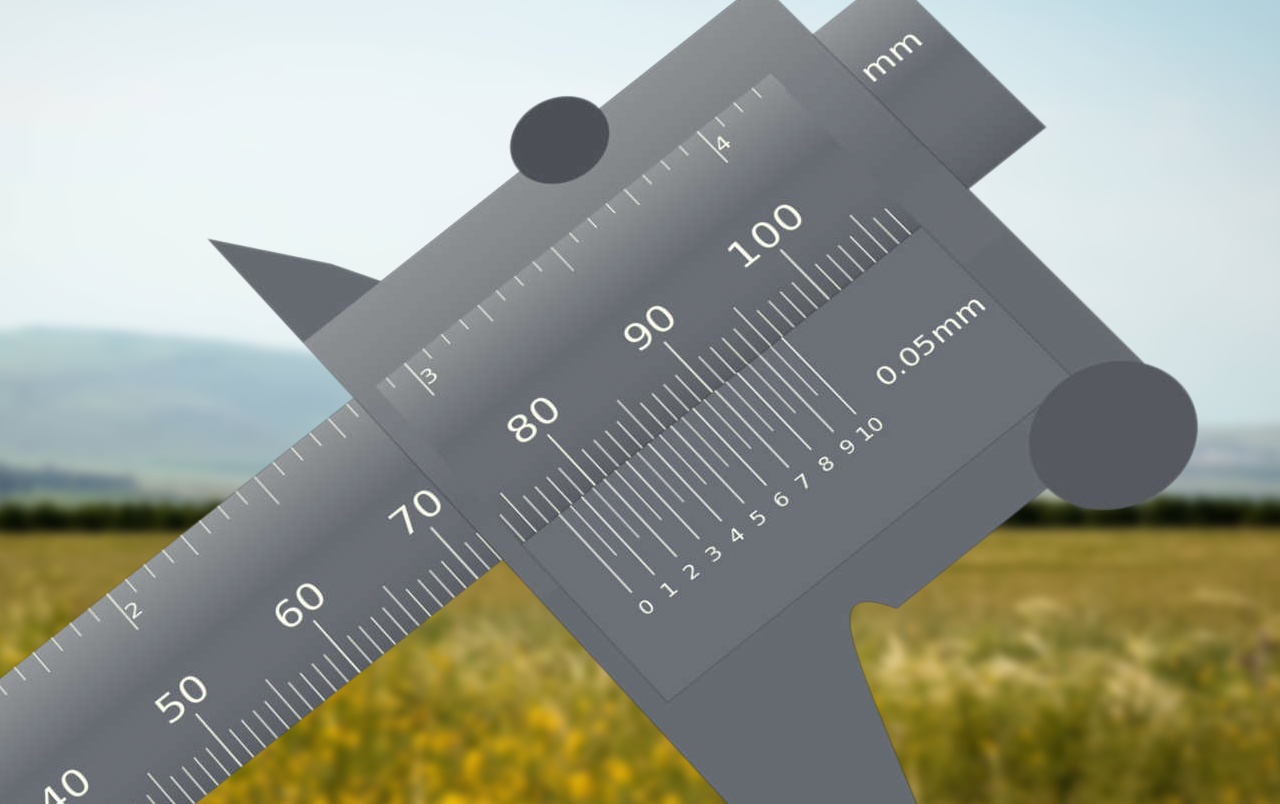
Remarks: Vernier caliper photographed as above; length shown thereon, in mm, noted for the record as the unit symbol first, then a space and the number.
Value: mm 76.9
